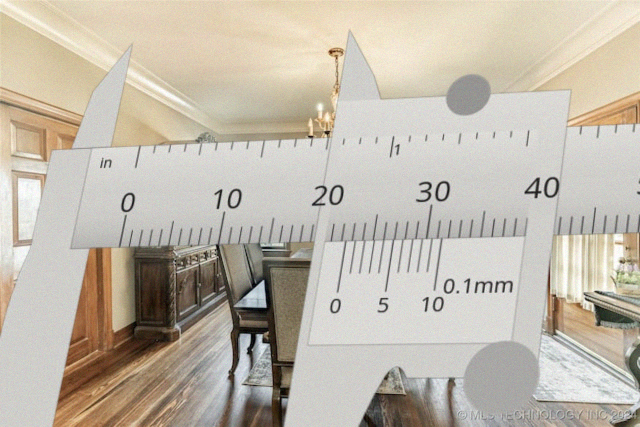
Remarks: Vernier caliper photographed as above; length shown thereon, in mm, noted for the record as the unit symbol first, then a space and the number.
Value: mm 22.4
